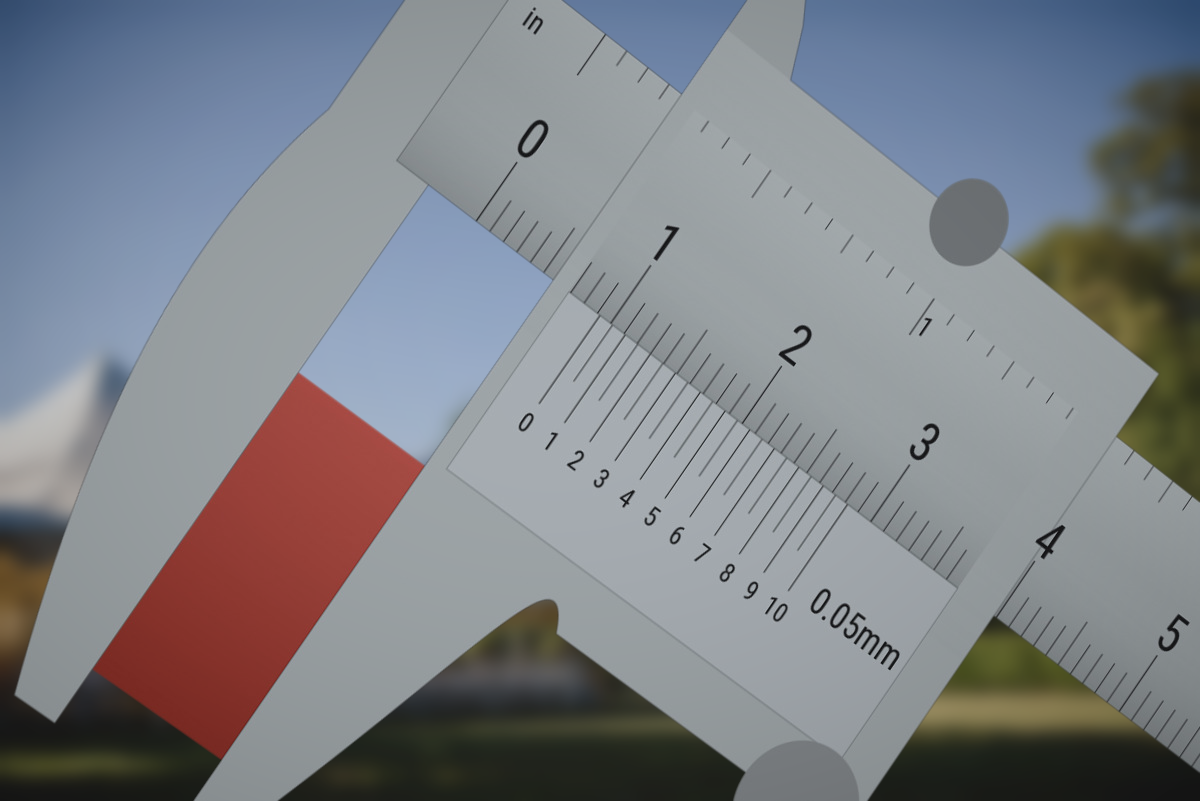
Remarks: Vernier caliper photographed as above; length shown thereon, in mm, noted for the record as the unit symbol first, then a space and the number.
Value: mm 9.2
